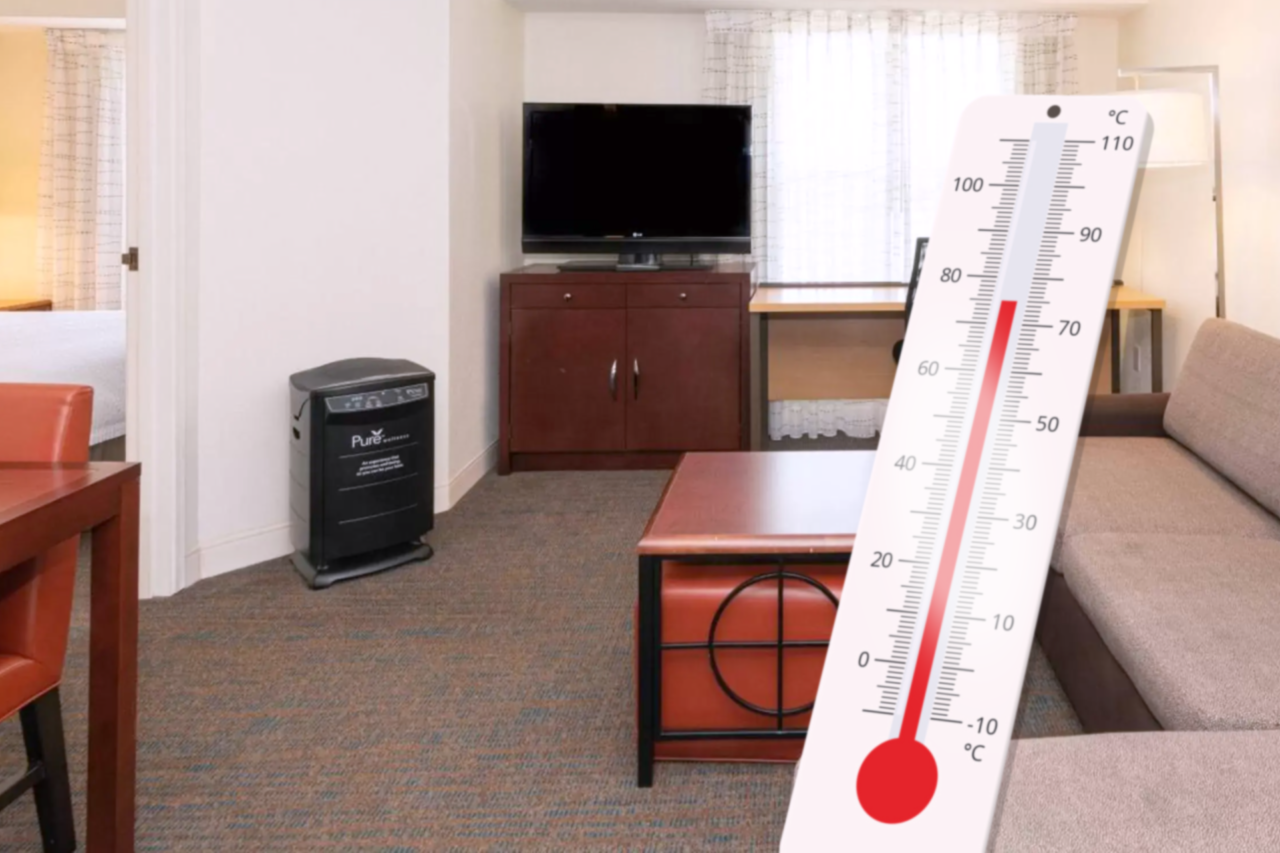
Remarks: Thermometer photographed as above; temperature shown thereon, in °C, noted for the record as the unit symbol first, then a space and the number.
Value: °C 75
